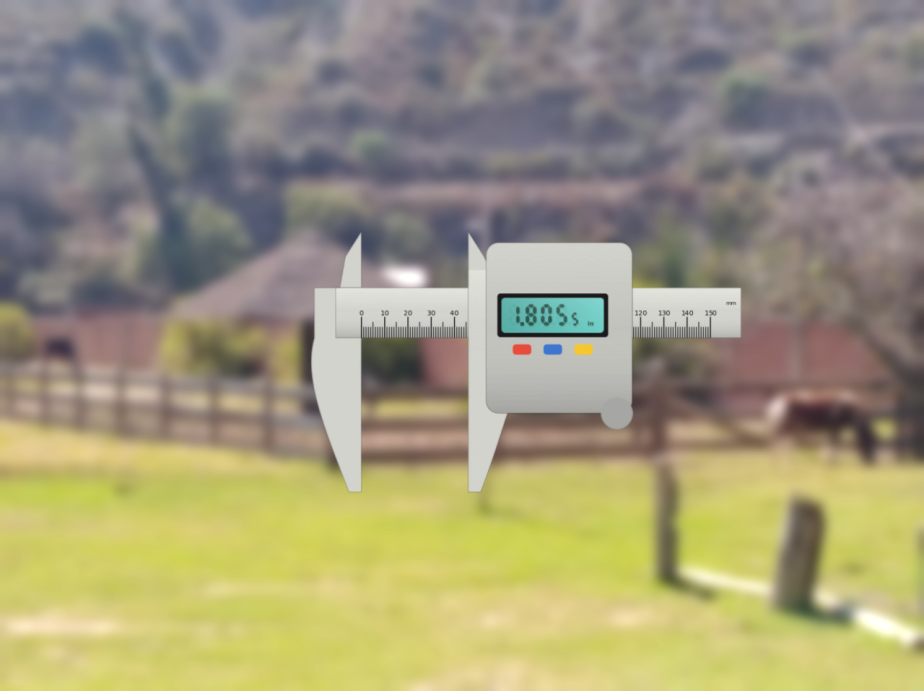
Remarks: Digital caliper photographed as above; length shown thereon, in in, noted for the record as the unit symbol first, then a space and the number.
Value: in 1.8055
